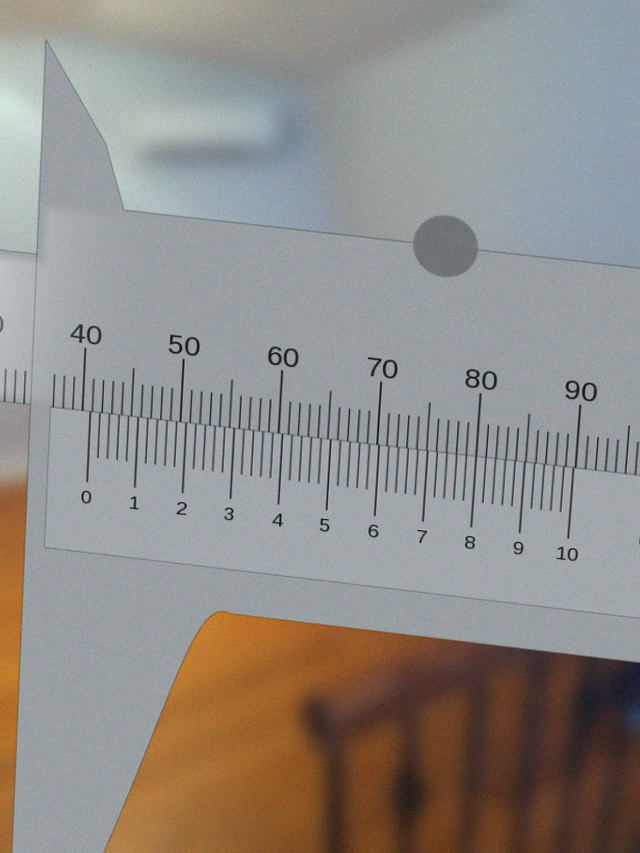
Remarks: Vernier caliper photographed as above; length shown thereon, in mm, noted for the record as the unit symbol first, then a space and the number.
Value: mm 40.8
